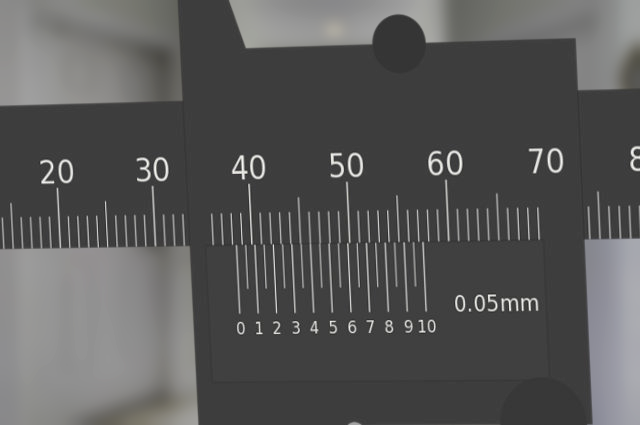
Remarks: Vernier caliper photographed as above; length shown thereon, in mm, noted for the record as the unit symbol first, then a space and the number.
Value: mm 38.4
